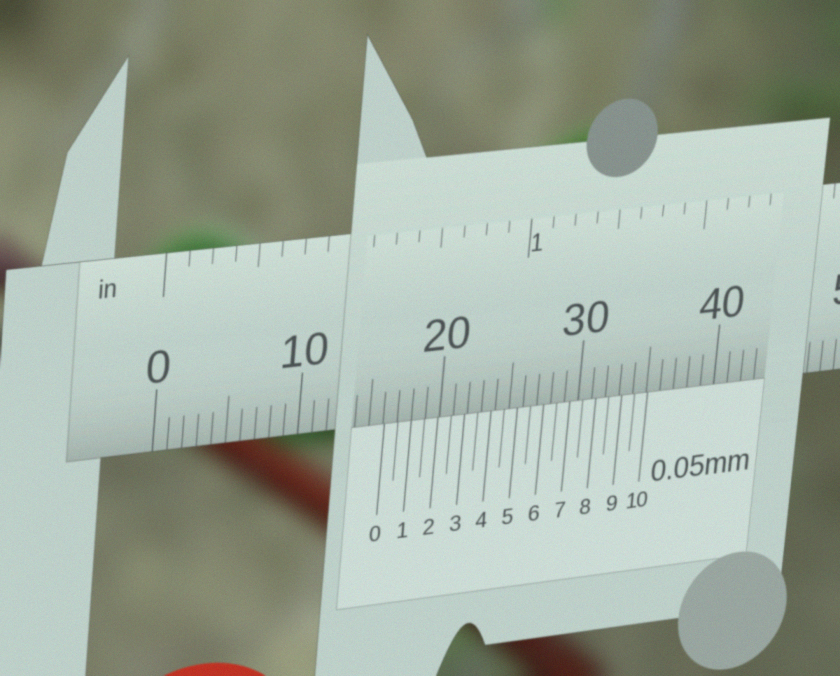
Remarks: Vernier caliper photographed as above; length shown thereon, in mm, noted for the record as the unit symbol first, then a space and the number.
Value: mm 16.1
